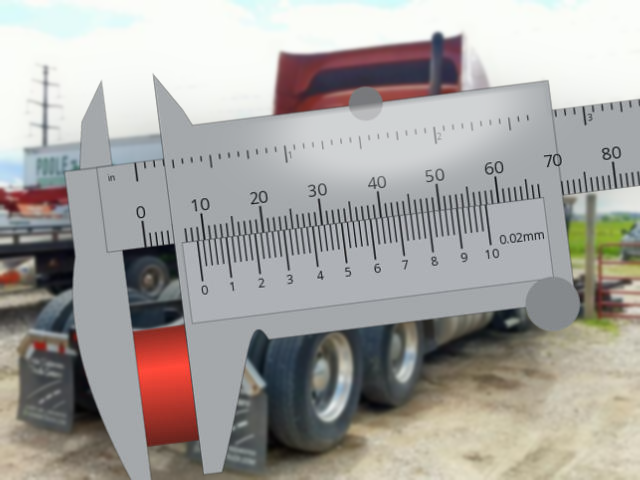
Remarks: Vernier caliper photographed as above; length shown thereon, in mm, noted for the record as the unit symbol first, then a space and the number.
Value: mm 8.8
